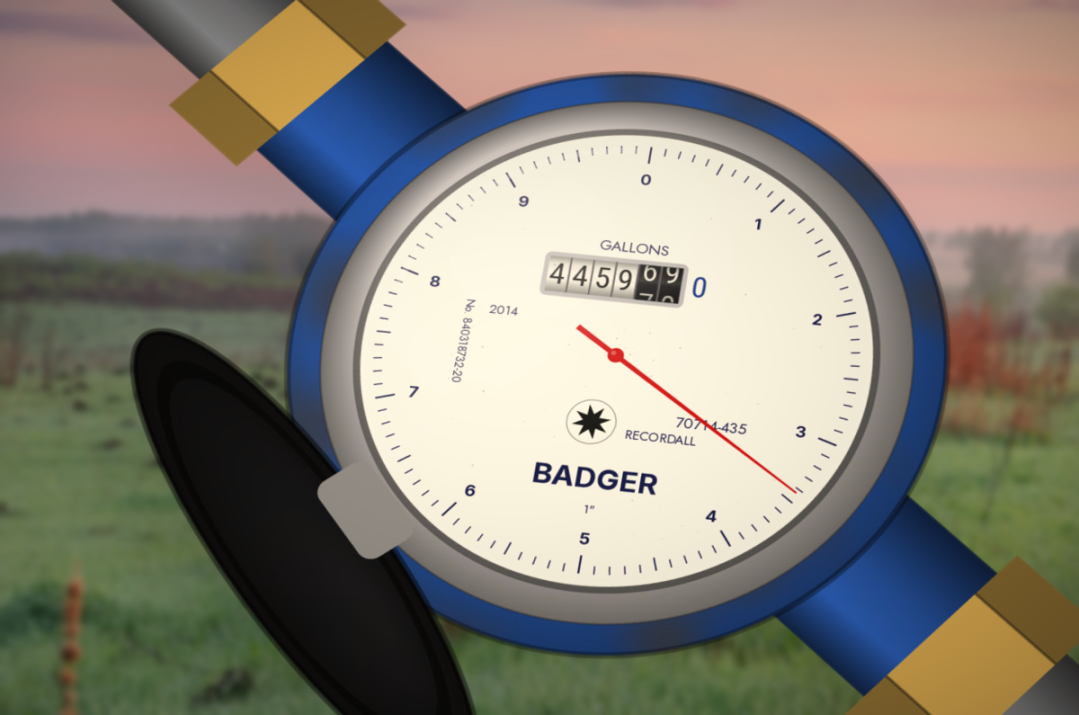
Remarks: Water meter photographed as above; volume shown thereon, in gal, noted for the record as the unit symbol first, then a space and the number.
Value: gal 4459693.4
